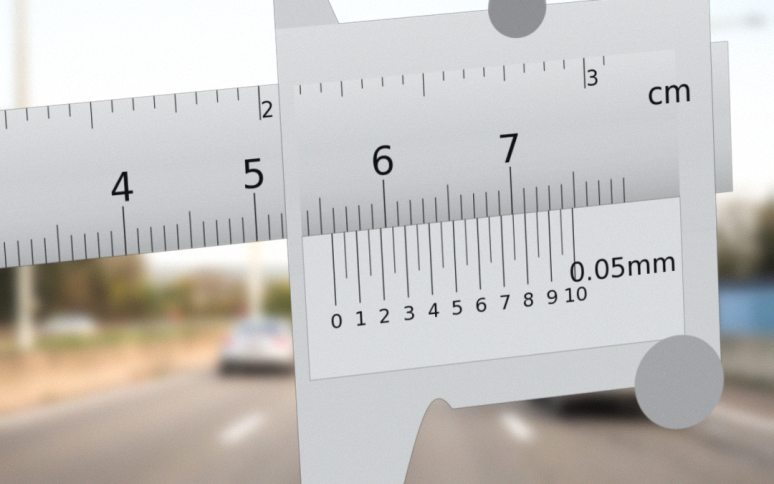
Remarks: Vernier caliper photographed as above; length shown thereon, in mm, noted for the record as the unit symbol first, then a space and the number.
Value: mm 55.8
